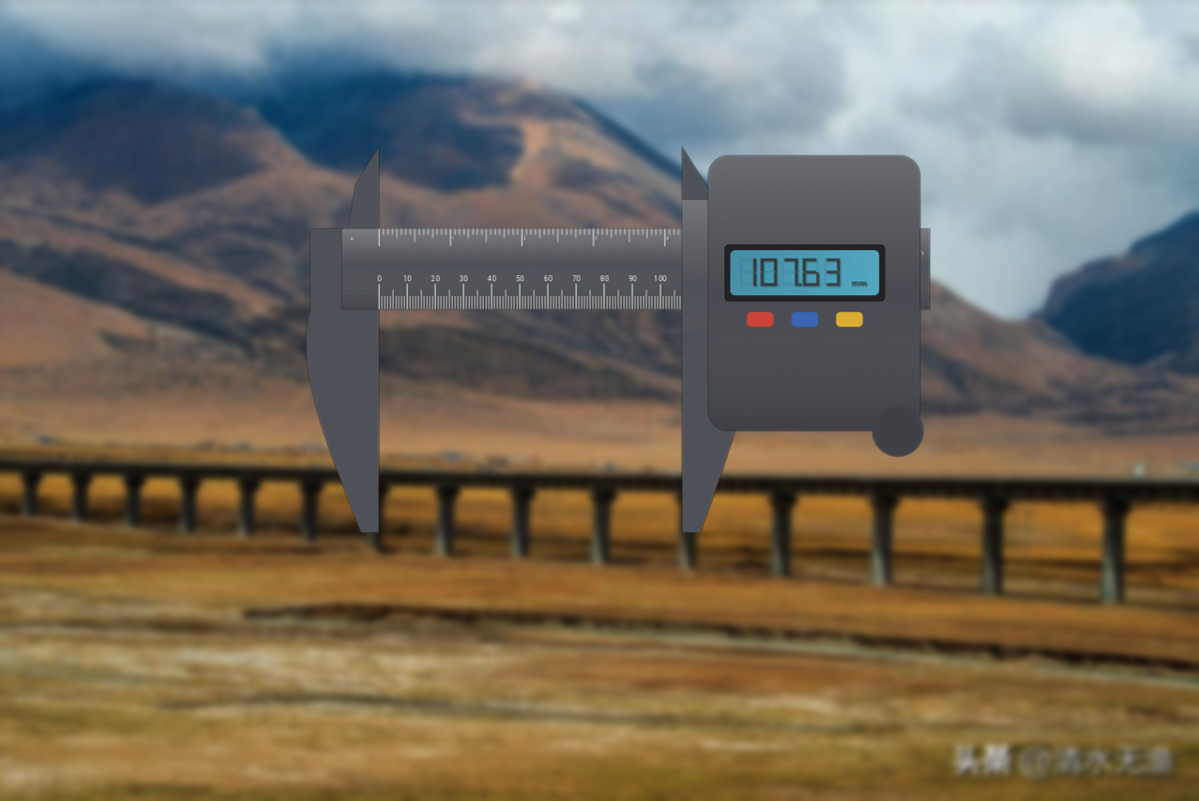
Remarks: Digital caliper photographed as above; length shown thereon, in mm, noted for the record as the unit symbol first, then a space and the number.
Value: mm 107.63
